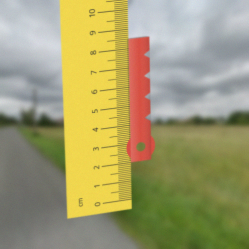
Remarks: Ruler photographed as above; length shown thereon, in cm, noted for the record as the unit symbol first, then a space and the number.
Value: cm 6.5
